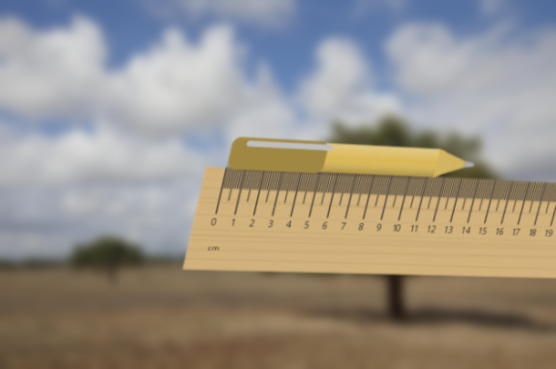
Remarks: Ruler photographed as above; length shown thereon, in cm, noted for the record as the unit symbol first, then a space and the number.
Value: cm 13.5
